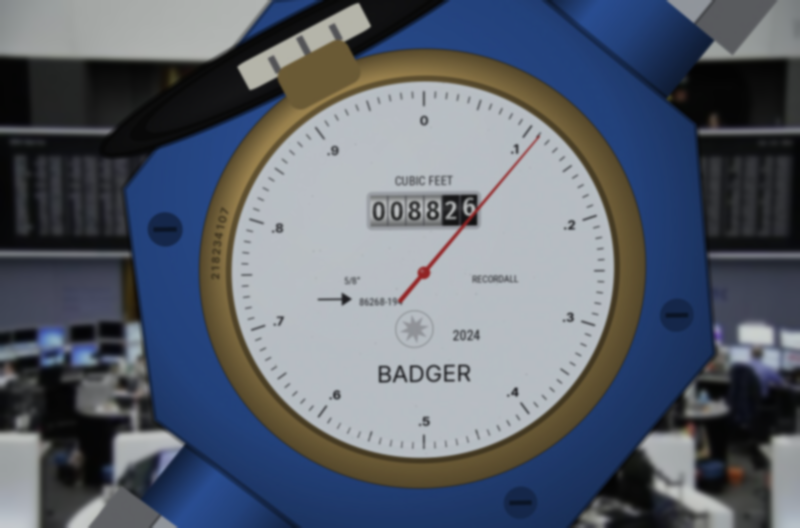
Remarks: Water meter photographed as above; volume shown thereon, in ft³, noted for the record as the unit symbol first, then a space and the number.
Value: ft³ 8826.11
